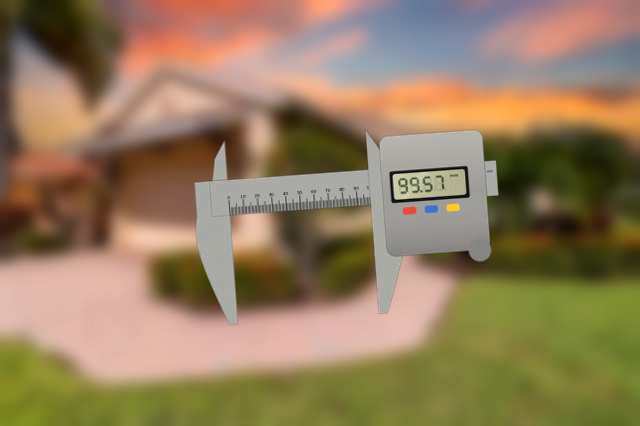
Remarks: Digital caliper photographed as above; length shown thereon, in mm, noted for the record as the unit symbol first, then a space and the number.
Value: mm 99.57
